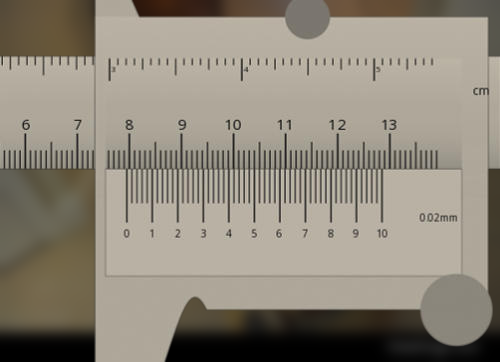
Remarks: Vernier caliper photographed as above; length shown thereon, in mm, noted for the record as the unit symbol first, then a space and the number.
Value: mm 79.5
